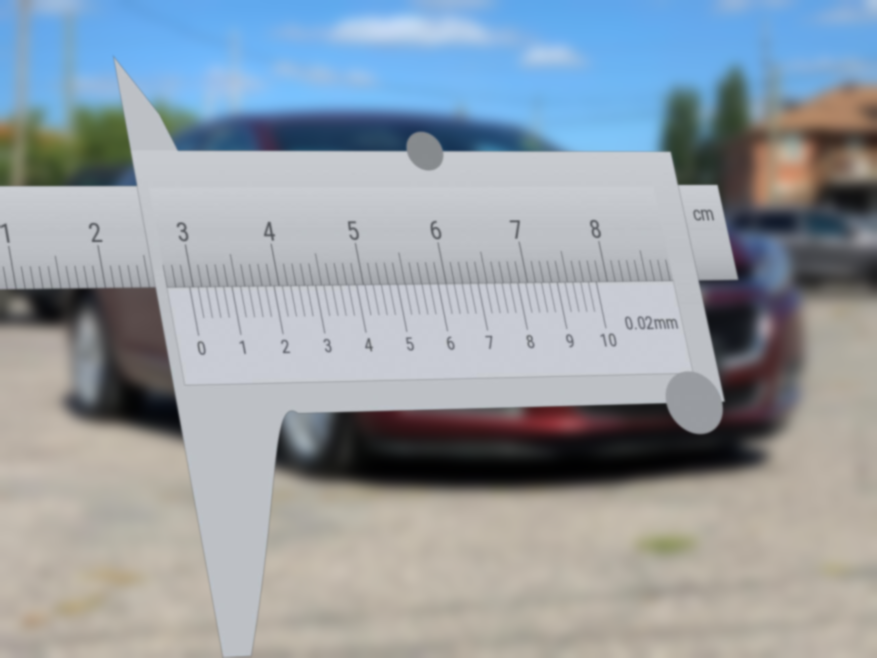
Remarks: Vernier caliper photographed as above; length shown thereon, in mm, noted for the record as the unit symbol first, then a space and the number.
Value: mm 29.6
